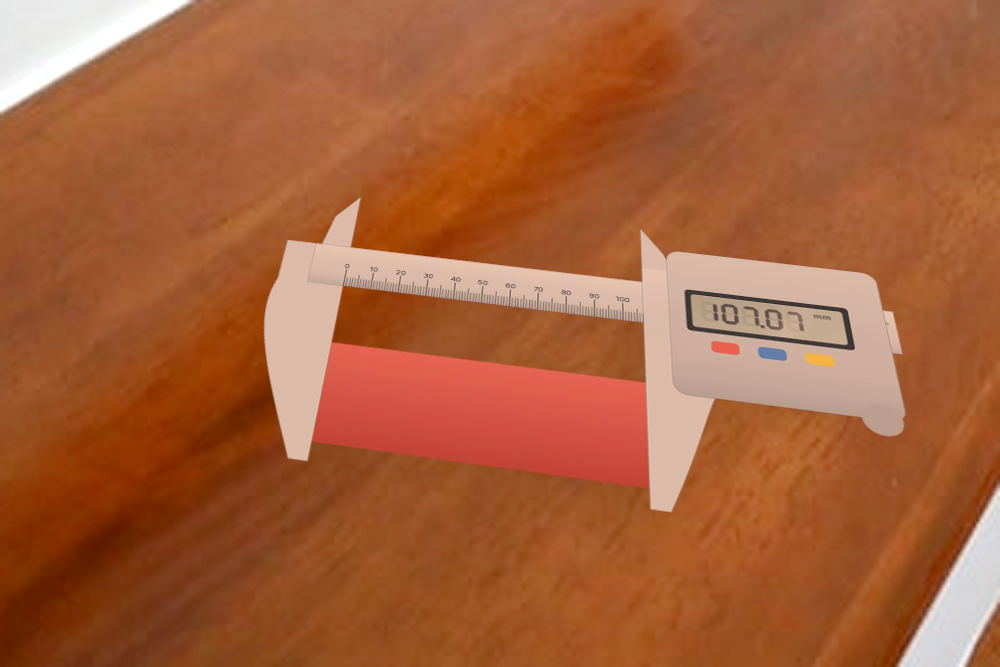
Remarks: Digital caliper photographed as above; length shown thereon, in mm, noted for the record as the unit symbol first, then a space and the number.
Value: mm 107.07
